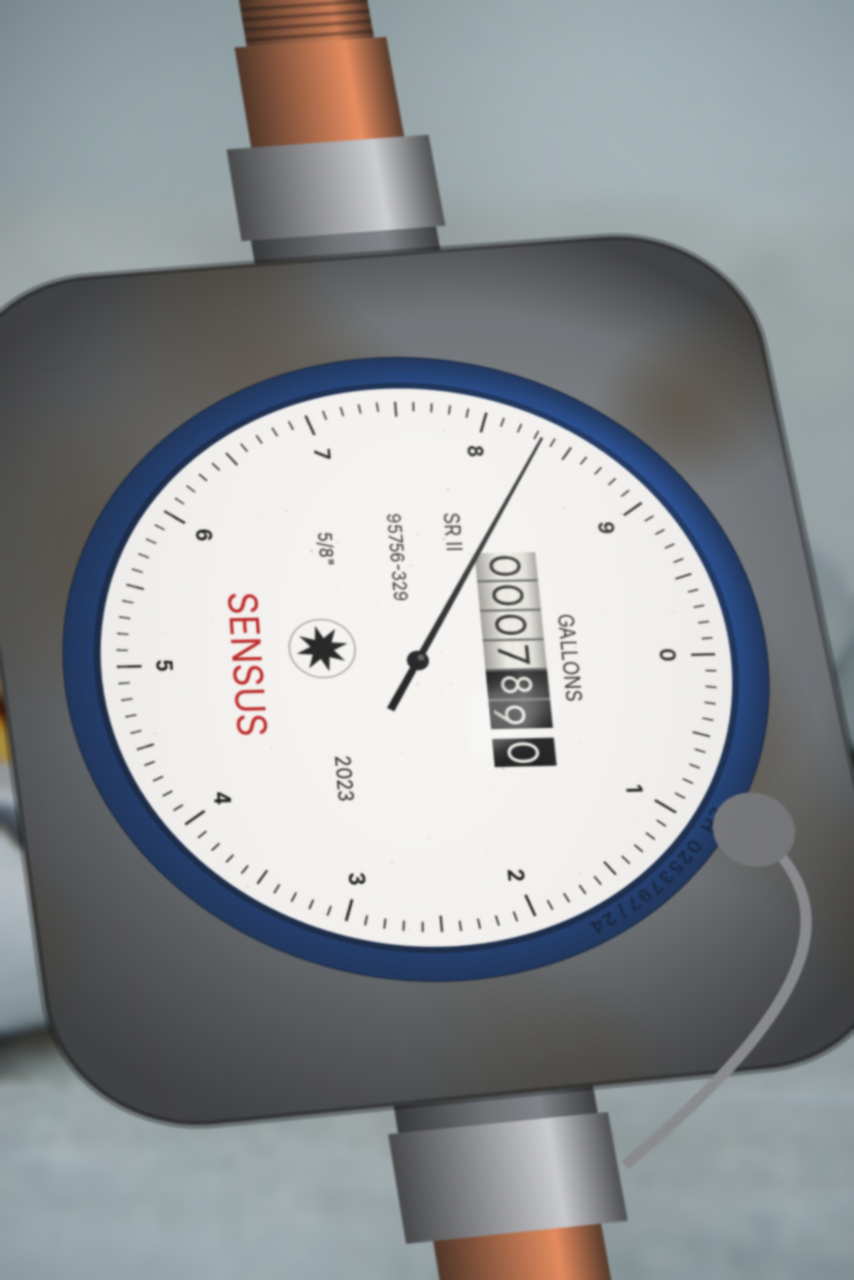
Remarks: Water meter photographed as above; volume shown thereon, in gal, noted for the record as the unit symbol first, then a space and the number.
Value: gal 7888.3
